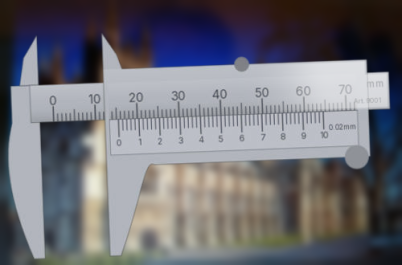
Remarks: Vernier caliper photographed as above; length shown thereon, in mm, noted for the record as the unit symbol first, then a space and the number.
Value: mm 15.5
